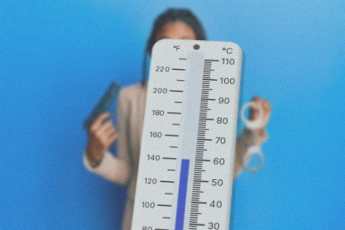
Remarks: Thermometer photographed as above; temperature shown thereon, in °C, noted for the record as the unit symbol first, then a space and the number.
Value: °C 60
